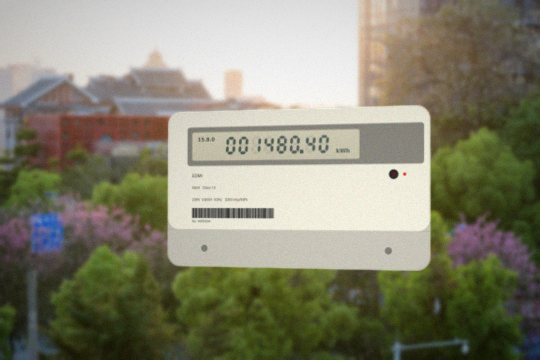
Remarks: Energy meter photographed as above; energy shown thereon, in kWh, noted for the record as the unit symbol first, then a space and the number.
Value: kWh 1480.40
